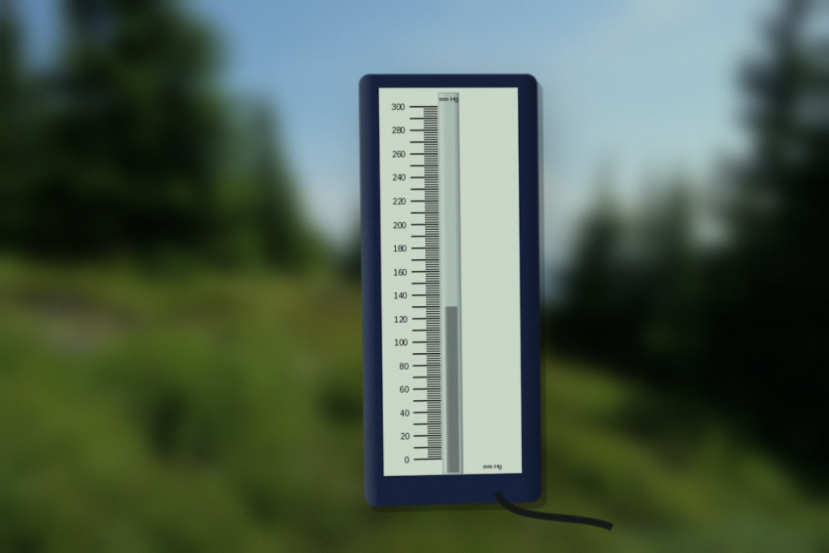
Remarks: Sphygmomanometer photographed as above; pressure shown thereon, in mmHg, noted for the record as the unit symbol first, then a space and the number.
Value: mmHg 130
